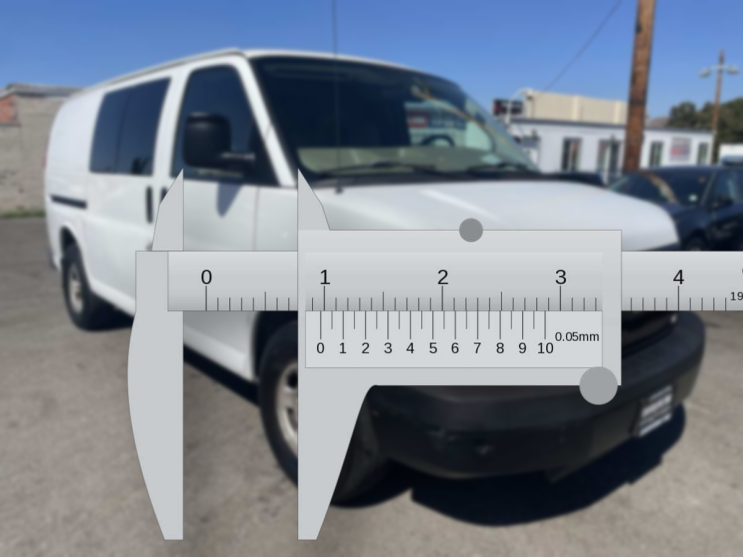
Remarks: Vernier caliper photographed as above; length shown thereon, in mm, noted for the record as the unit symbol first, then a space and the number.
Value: mm 9.7
